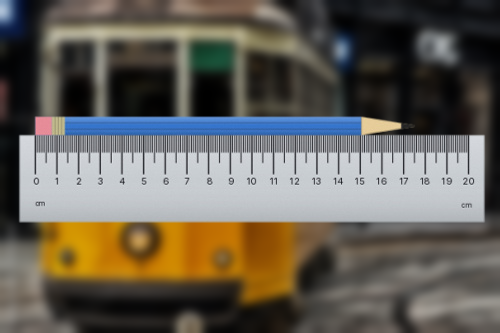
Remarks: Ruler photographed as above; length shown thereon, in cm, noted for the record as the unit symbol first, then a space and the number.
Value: cm 17.5
